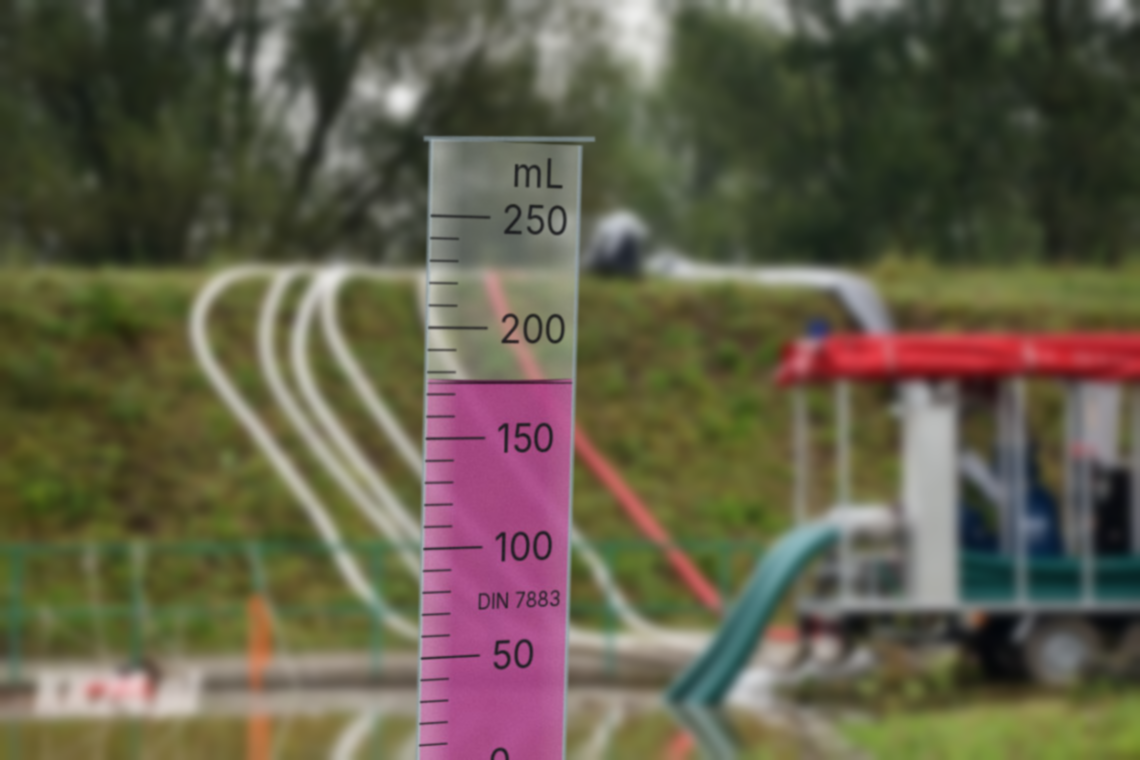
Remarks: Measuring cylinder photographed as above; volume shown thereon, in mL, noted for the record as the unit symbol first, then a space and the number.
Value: mL 175
